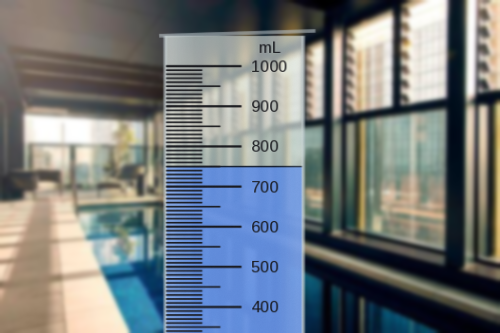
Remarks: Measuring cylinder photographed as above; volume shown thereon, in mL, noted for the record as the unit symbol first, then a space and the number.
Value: mL 750
